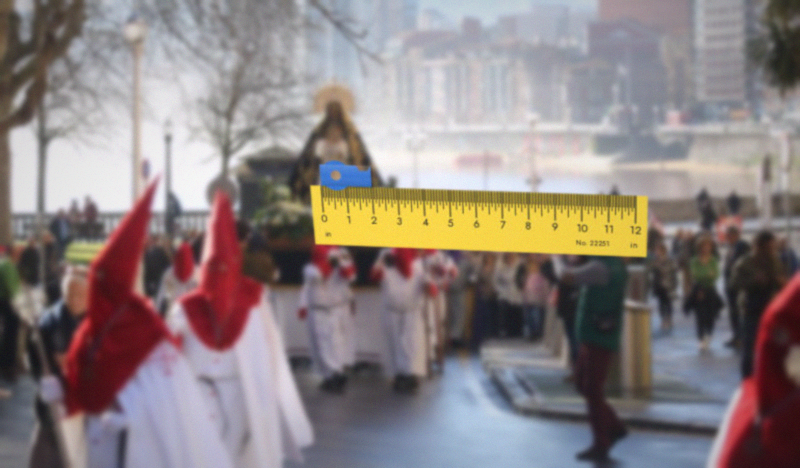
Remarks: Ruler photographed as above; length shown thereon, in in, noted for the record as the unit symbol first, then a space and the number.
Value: in 2
